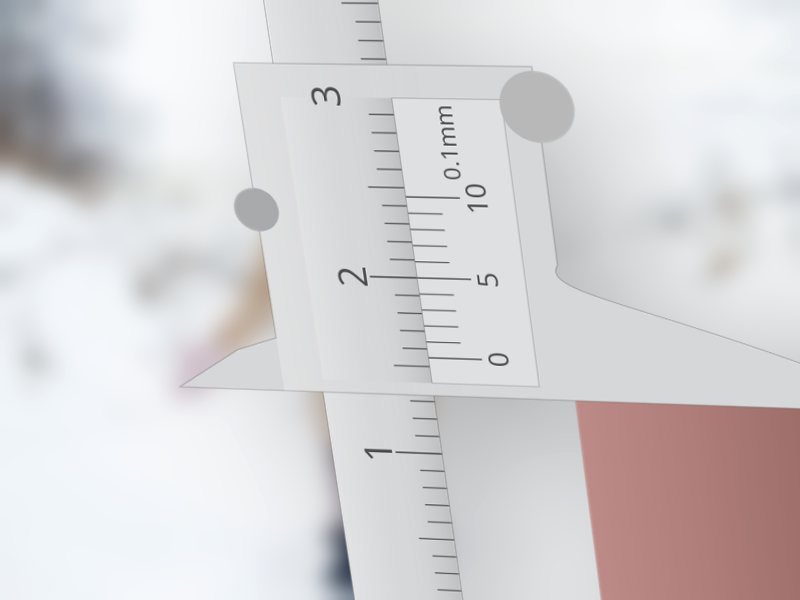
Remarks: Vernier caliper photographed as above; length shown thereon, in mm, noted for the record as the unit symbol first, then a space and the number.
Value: mm 15.5
